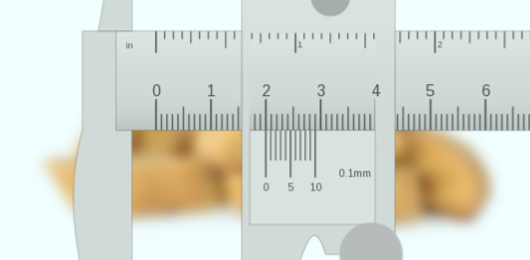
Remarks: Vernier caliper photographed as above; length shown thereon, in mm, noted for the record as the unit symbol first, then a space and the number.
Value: mm 20.0
